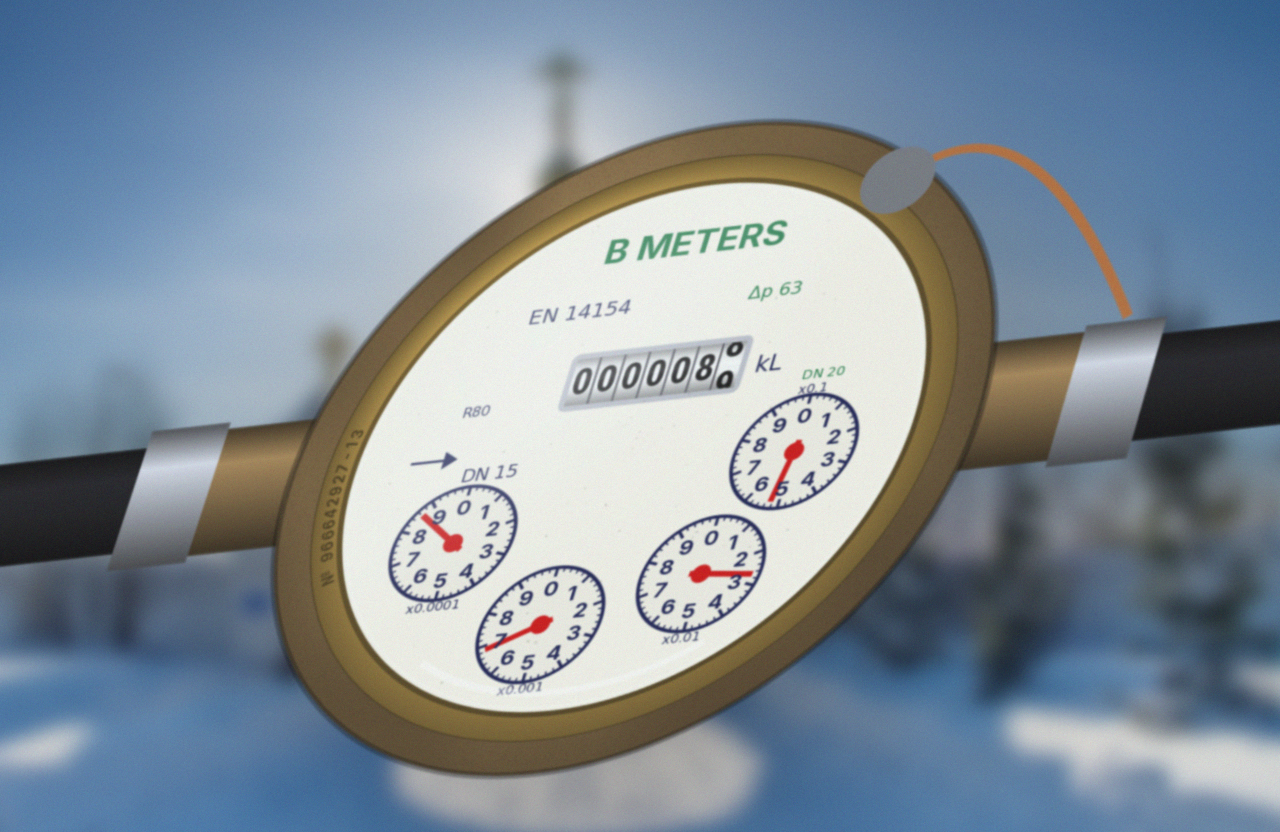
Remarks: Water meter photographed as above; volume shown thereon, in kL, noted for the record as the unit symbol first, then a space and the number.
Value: kL 88.5268
